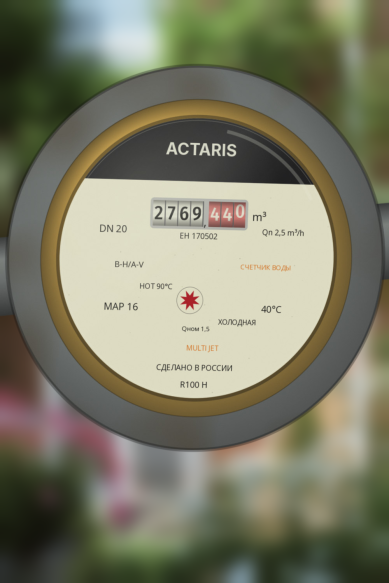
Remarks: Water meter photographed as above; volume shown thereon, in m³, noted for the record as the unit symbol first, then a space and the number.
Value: m³ 2769.440
